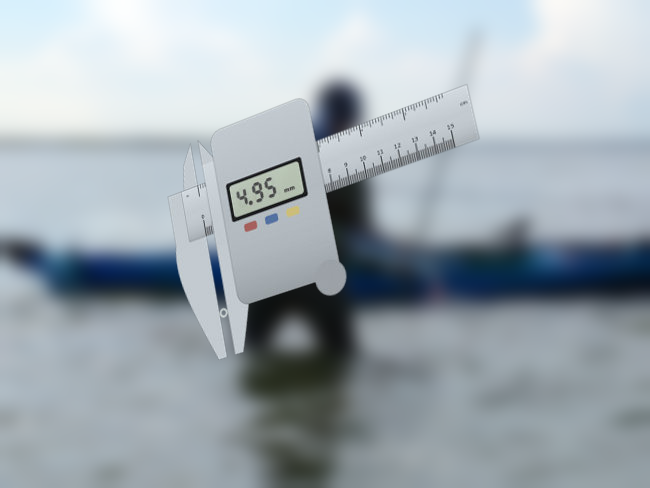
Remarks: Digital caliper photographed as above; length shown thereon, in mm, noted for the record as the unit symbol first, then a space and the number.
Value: mm 4.95
